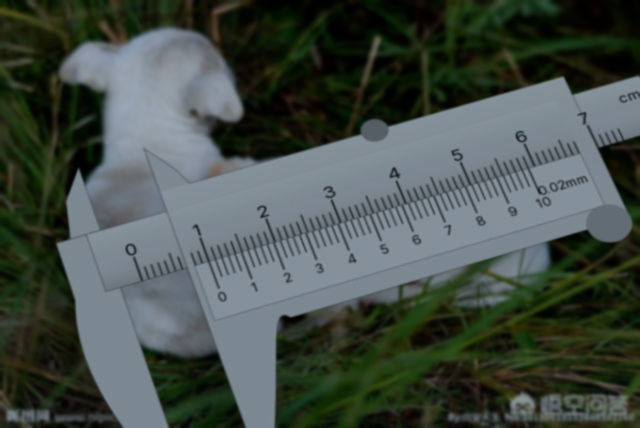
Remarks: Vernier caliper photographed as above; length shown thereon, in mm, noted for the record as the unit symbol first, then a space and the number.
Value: mm 10.0
